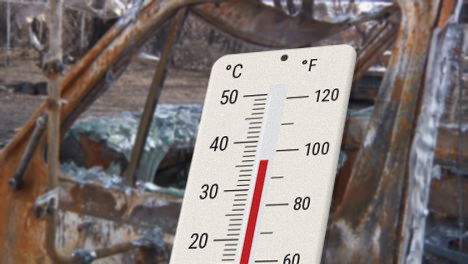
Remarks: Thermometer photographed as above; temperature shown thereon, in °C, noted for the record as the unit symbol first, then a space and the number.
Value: °C 36
